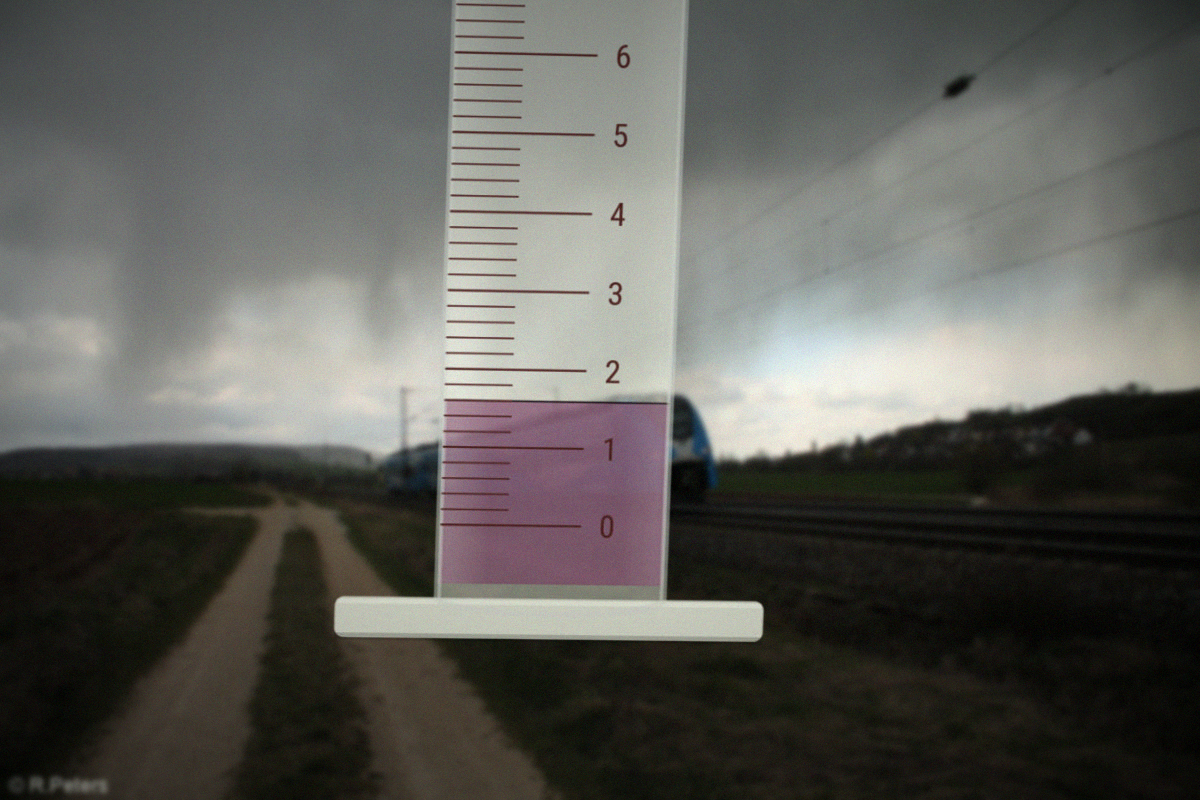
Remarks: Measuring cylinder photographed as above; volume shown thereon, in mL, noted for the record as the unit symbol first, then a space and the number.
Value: mL 1.6
